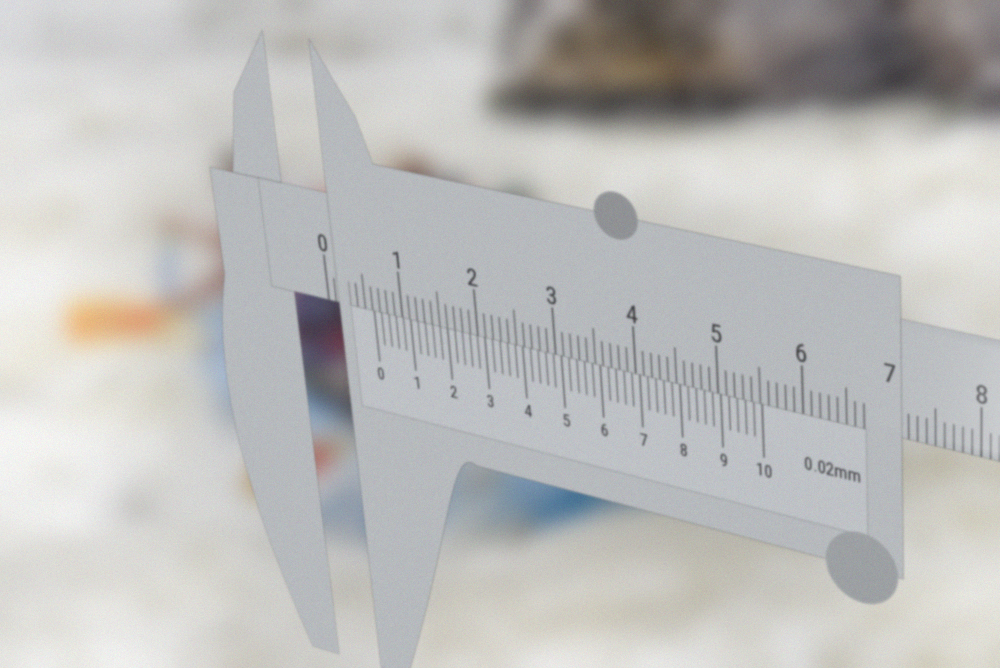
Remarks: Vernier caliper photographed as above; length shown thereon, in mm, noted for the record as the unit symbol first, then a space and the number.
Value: mm 6.2
